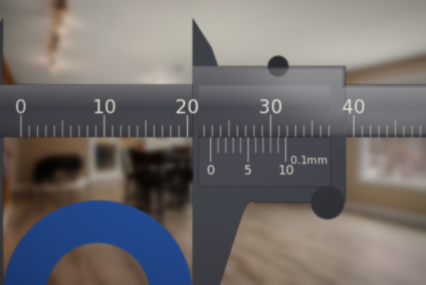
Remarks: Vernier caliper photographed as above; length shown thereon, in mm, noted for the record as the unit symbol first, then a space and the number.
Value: mm 22.8
